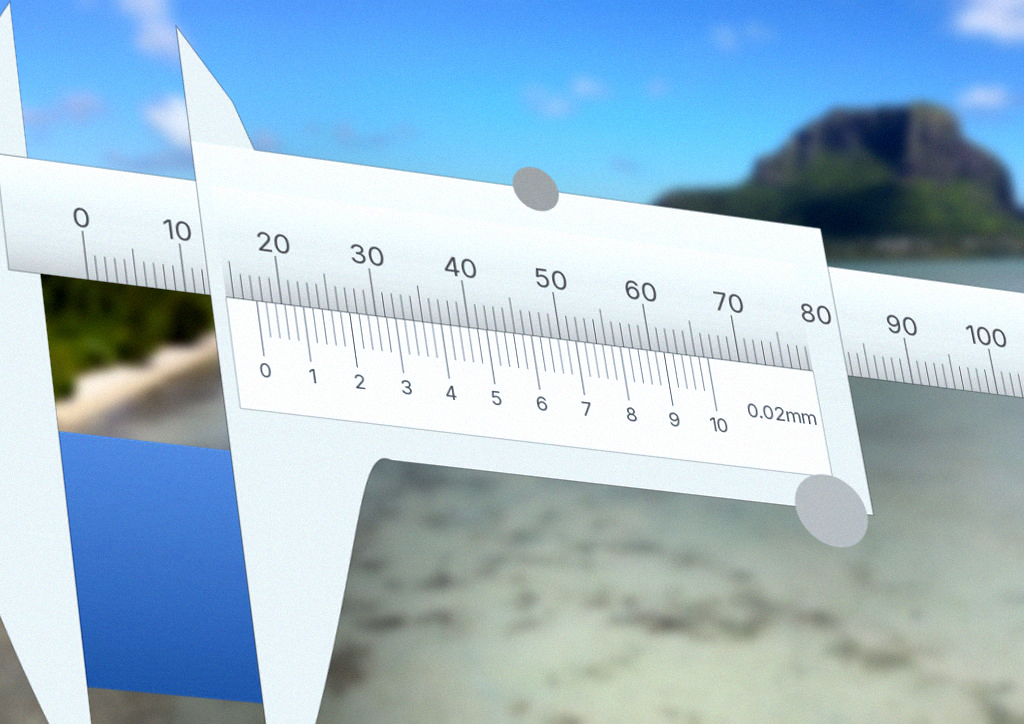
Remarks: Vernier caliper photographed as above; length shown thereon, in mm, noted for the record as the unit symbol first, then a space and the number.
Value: mm 17.4
